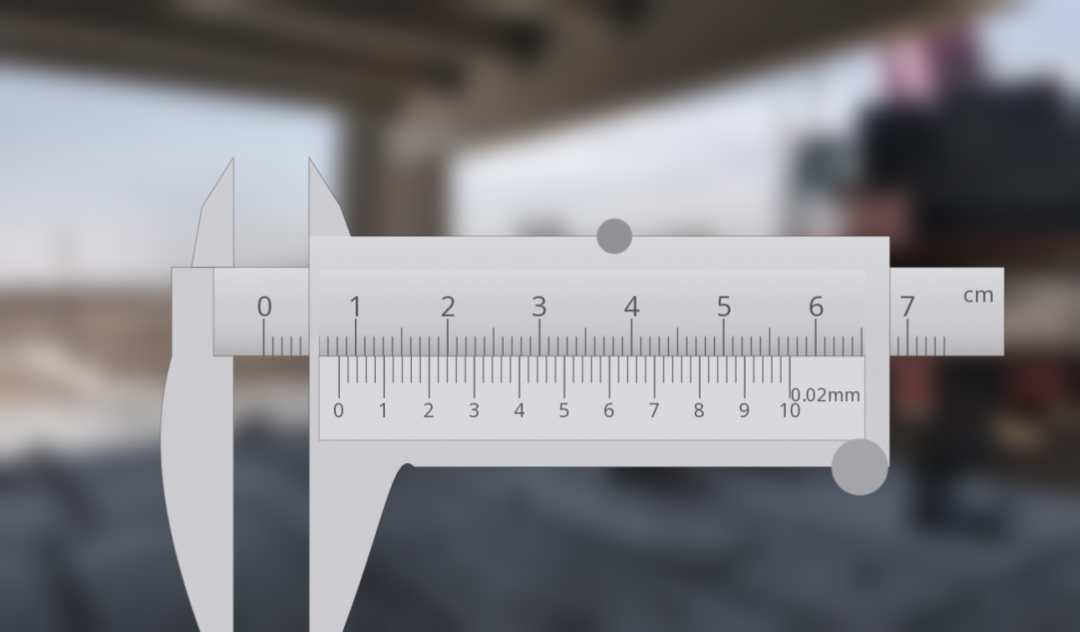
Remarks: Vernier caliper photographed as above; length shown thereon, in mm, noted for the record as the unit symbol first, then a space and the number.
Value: mm 8.2
